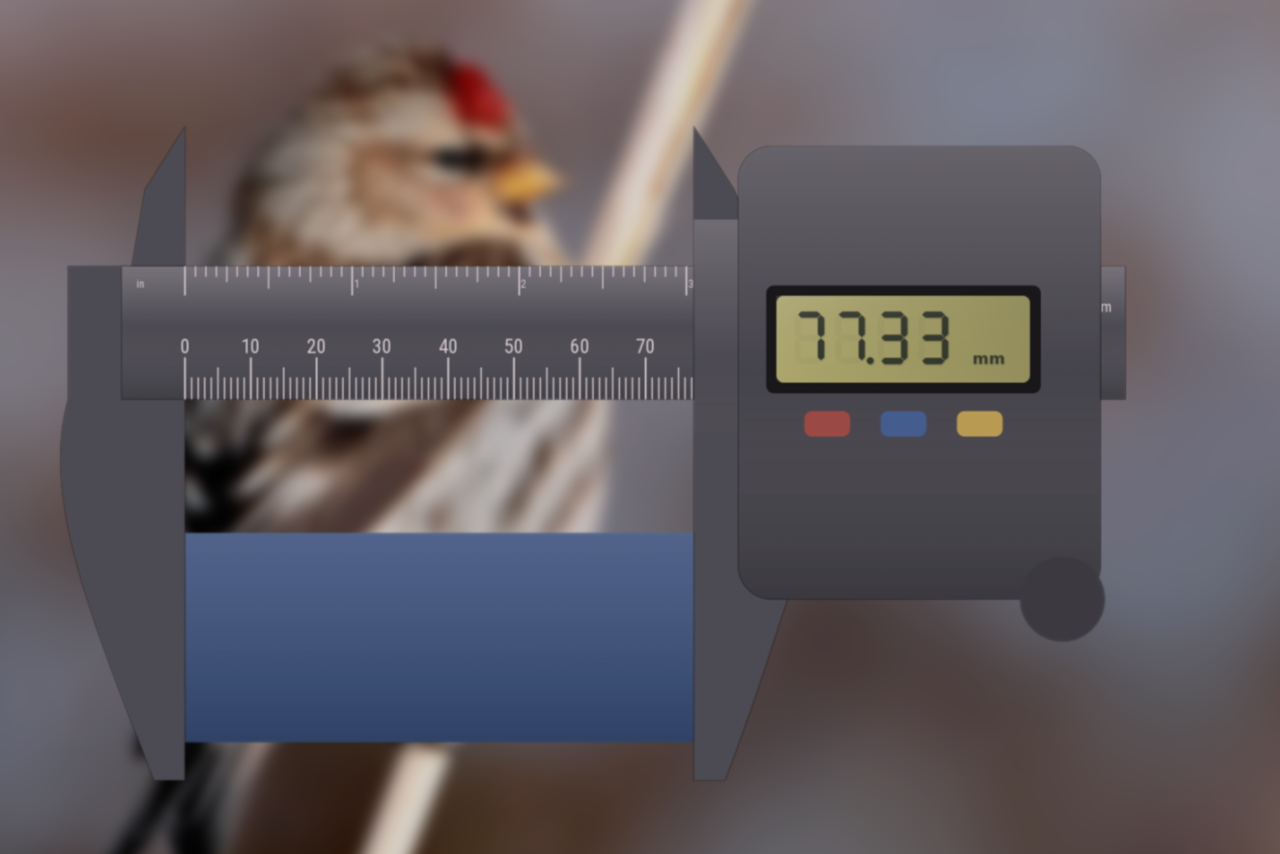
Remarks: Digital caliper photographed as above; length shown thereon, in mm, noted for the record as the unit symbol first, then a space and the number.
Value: mm 77.33
